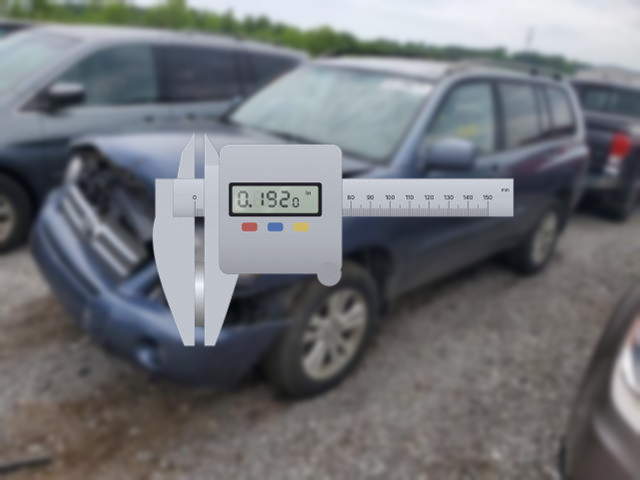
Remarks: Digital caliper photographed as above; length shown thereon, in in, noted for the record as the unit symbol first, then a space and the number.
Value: in 0.1920
